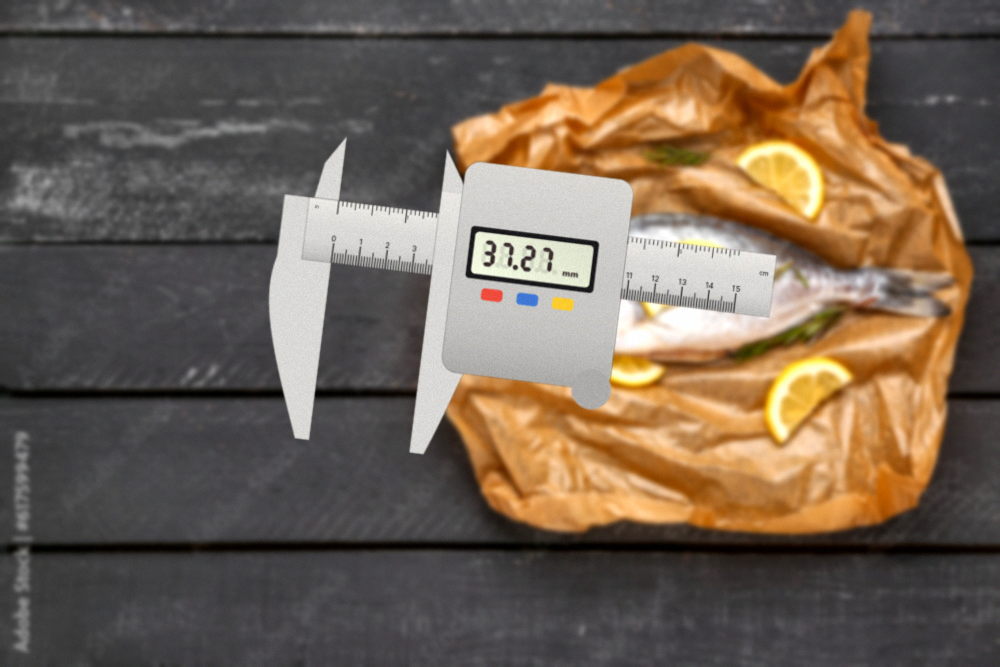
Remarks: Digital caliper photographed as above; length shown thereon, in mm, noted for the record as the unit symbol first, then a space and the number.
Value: mm 37.27
